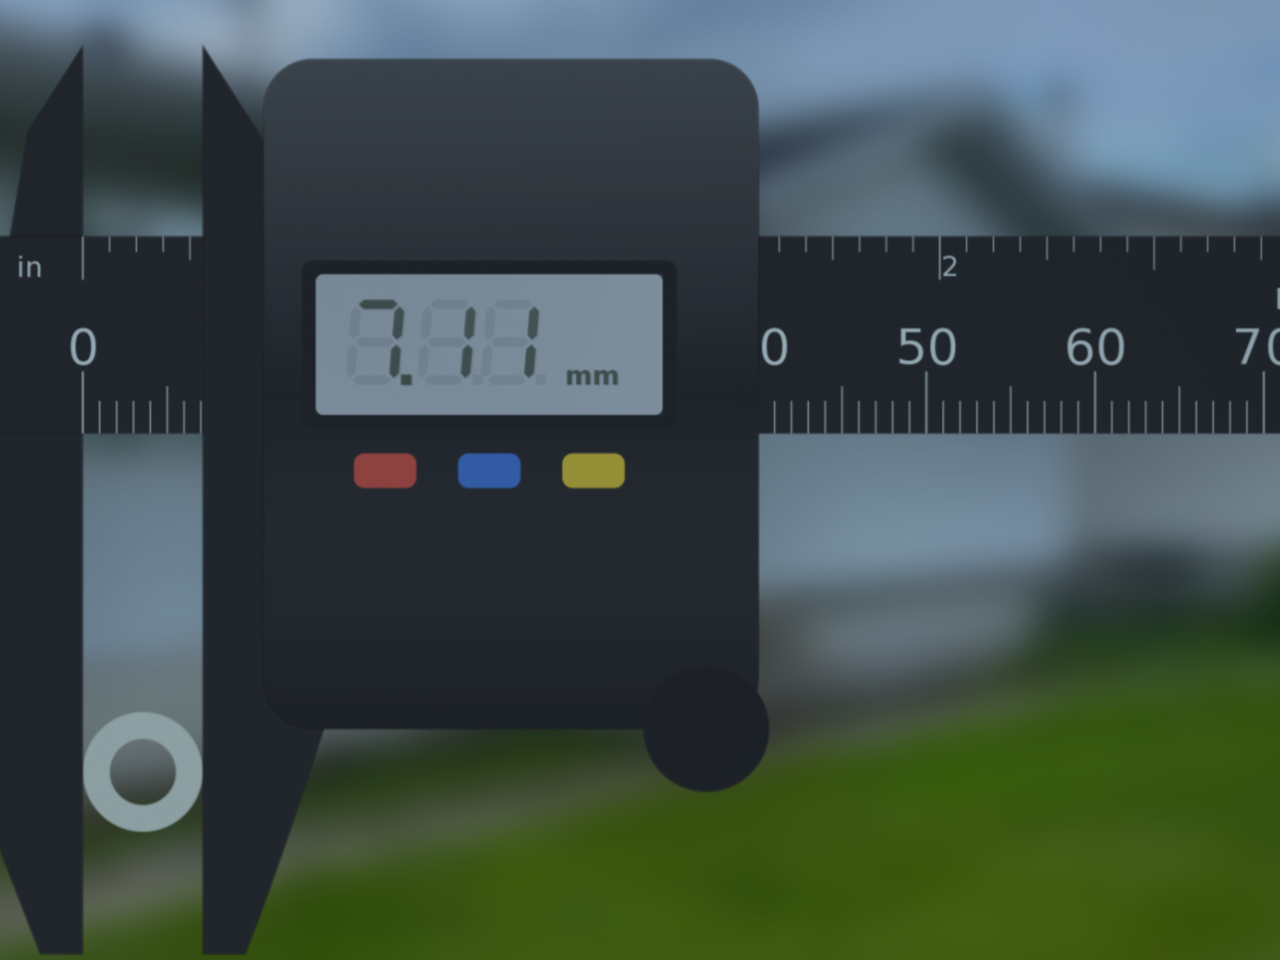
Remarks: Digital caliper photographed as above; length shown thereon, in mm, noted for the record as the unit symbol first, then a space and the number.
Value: mm 7.11
